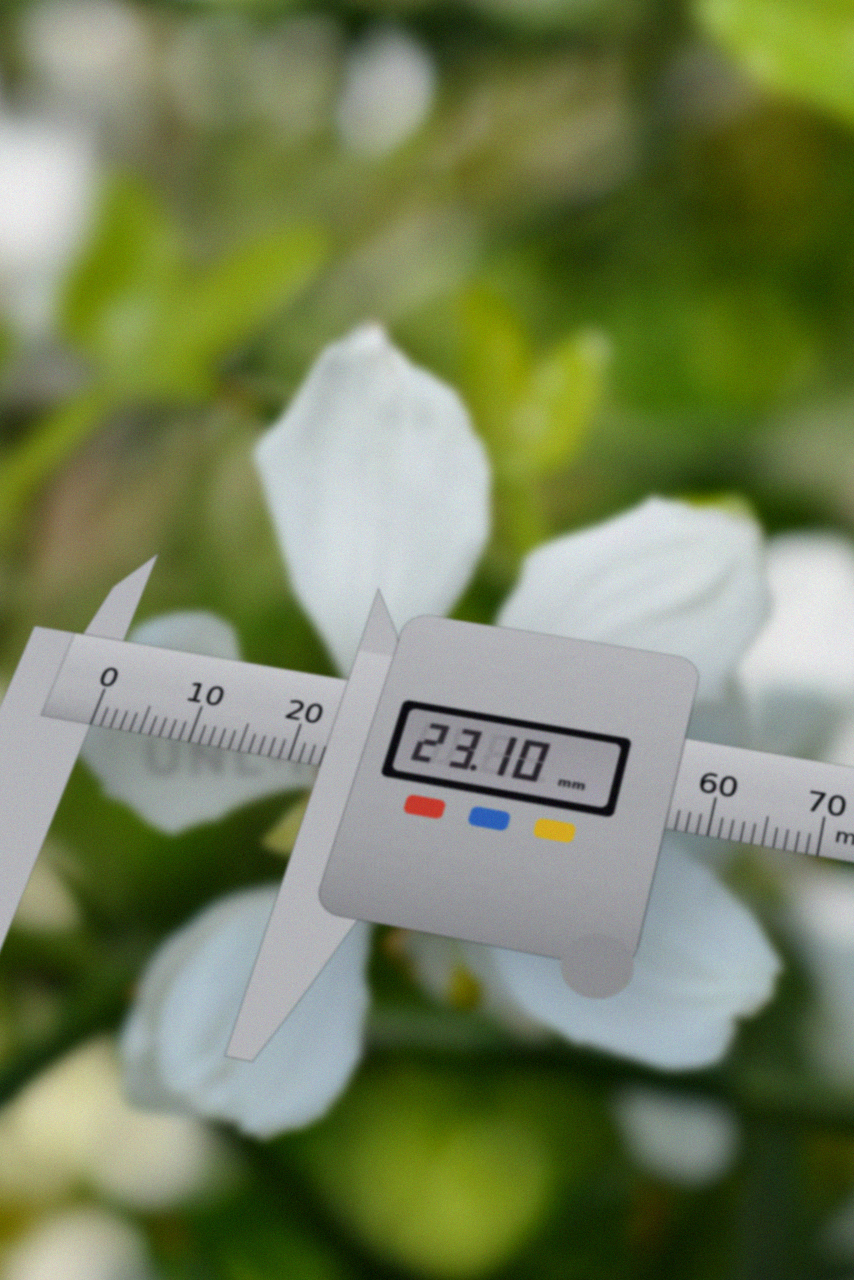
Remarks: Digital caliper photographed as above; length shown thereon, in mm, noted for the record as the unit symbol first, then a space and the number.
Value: mm 23.10
